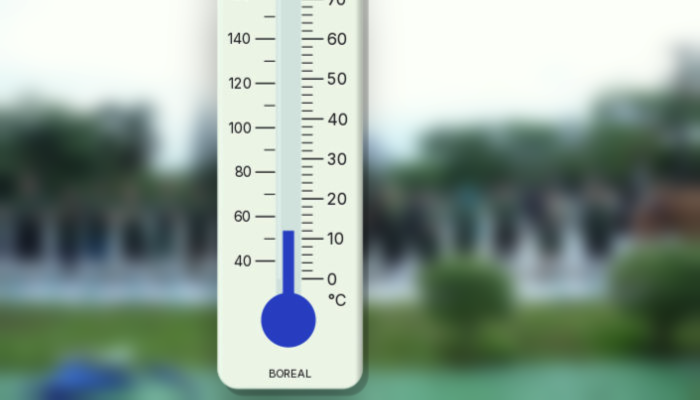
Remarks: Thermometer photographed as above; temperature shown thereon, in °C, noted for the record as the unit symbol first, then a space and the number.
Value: °C 12
